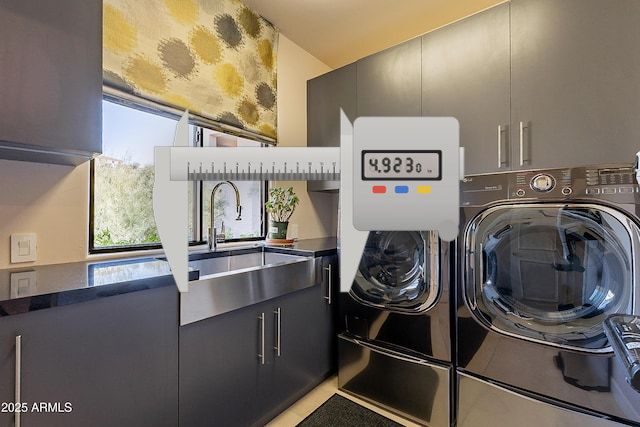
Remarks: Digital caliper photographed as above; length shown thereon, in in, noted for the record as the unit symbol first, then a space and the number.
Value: in 4.9230
